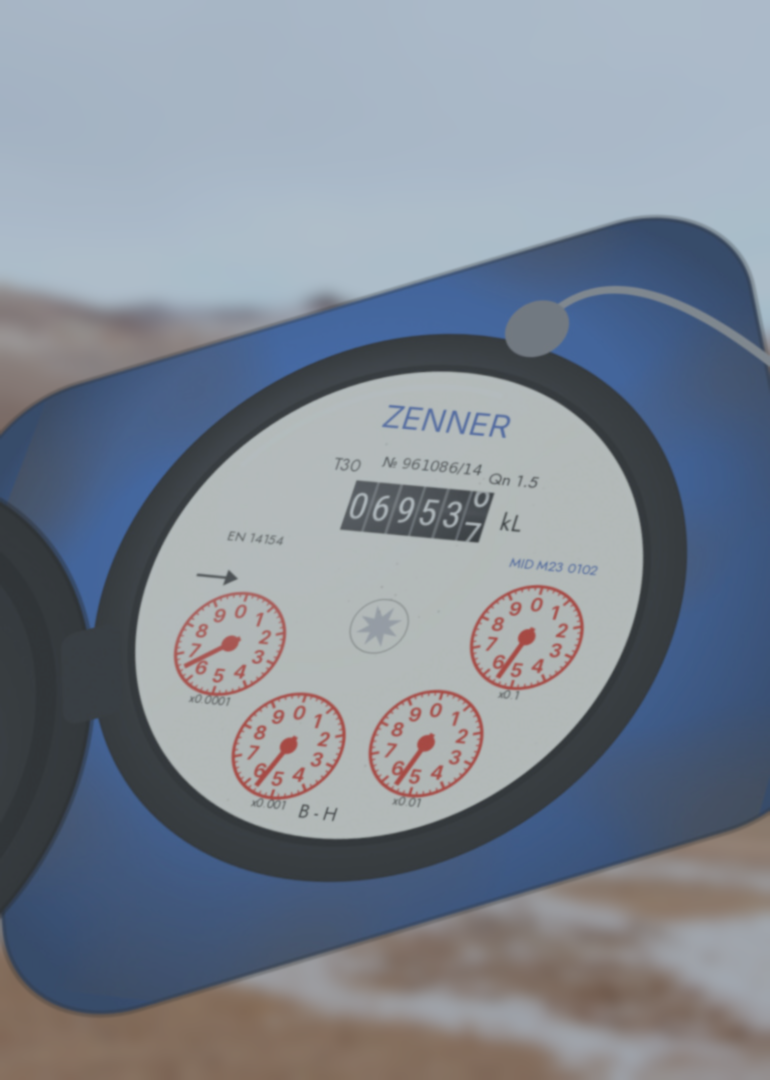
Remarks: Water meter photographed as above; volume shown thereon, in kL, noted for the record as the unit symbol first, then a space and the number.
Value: kL 69536.5556
